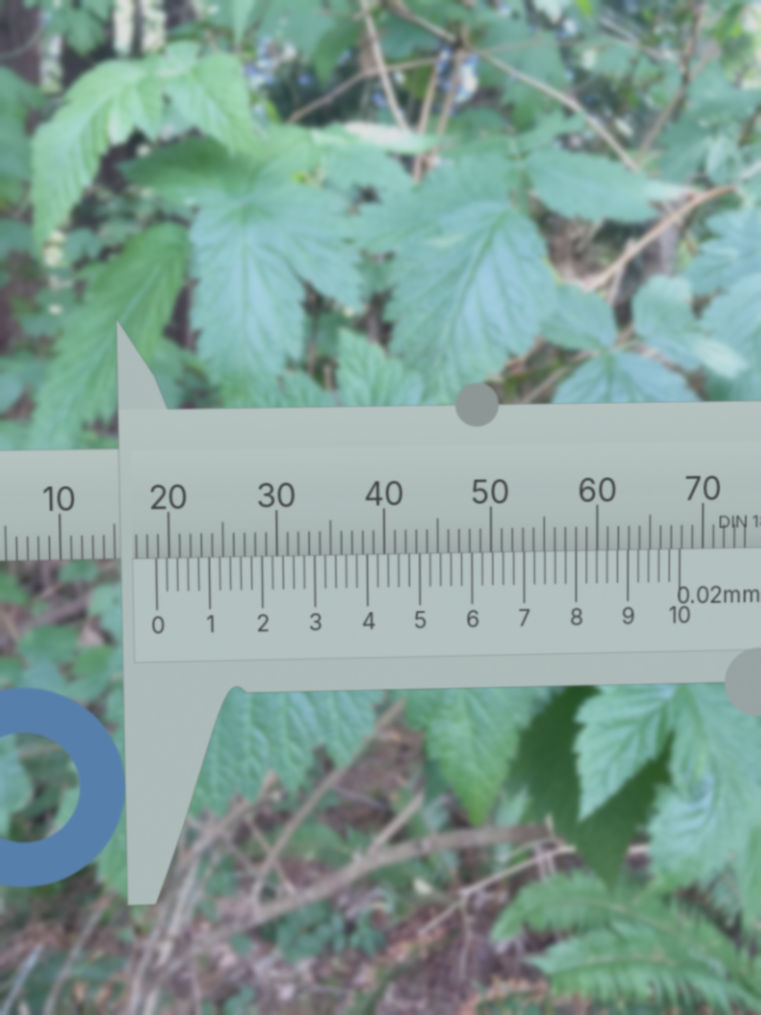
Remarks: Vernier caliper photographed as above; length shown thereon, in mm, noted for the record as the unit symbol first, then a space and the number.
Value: mm 18.8
